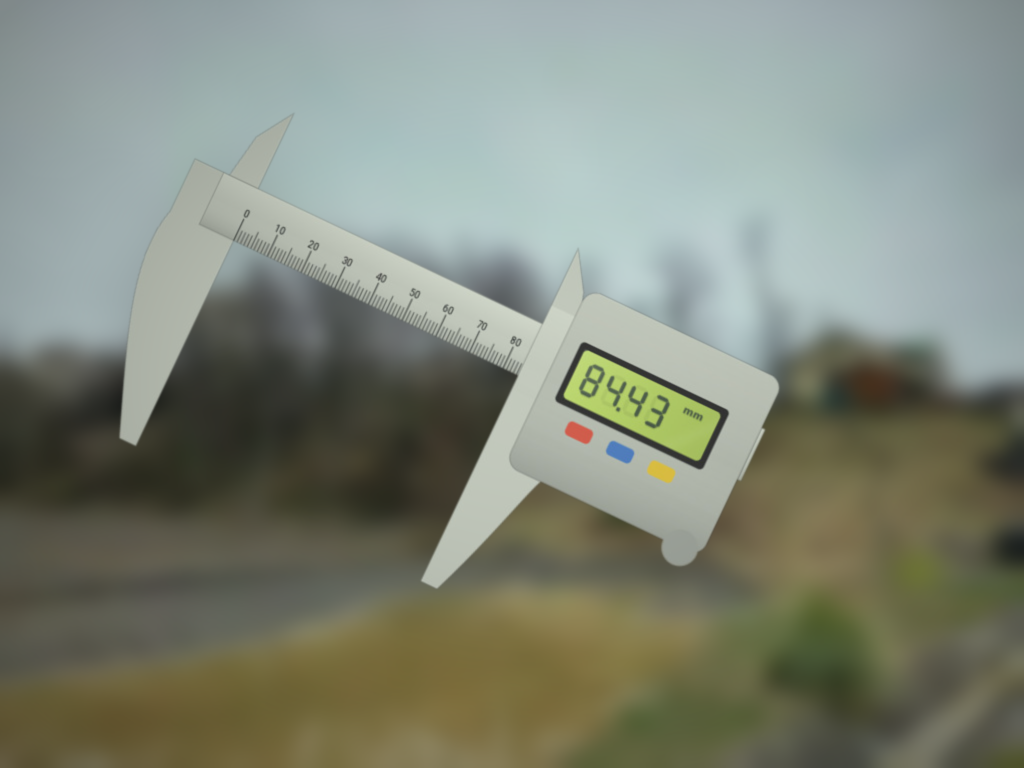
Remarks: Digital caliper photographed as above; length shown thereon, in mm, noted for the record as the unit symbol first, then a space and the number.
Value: mm 84.43
